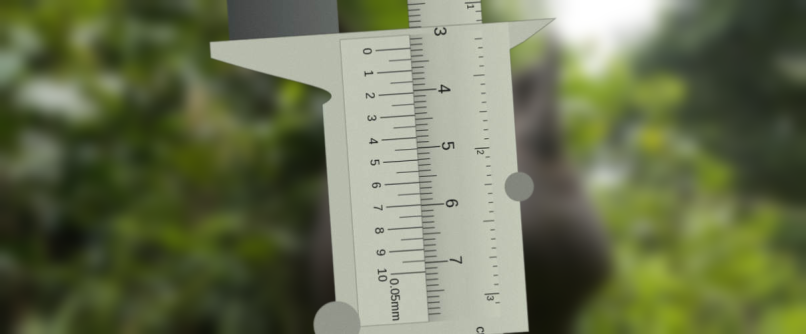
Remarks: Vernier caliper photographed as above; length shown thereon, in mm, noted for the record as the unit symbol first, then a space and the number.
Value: mm 32.6
